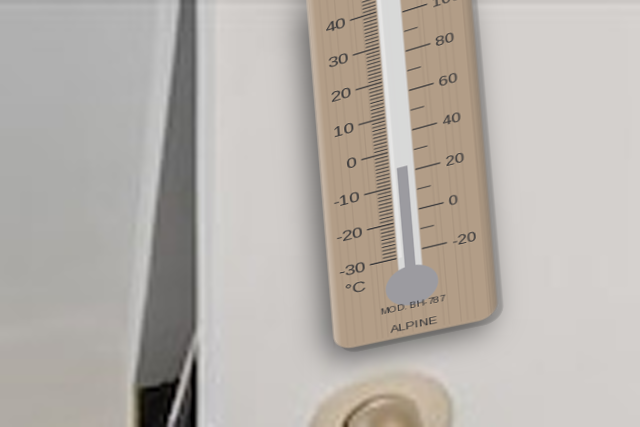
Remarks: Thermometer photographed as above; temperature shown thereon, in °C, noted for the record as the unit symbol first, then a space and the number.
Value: °C -5
